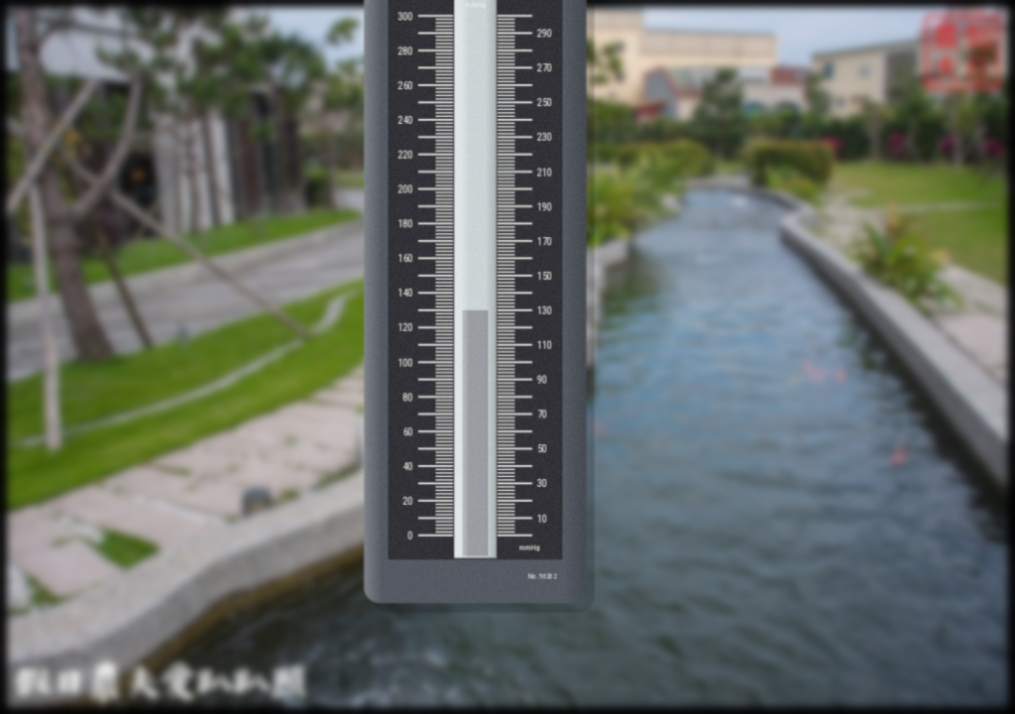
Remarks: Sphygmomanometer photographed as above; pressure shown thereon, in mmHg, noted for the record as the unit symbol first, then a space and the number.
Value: mmHg 130
